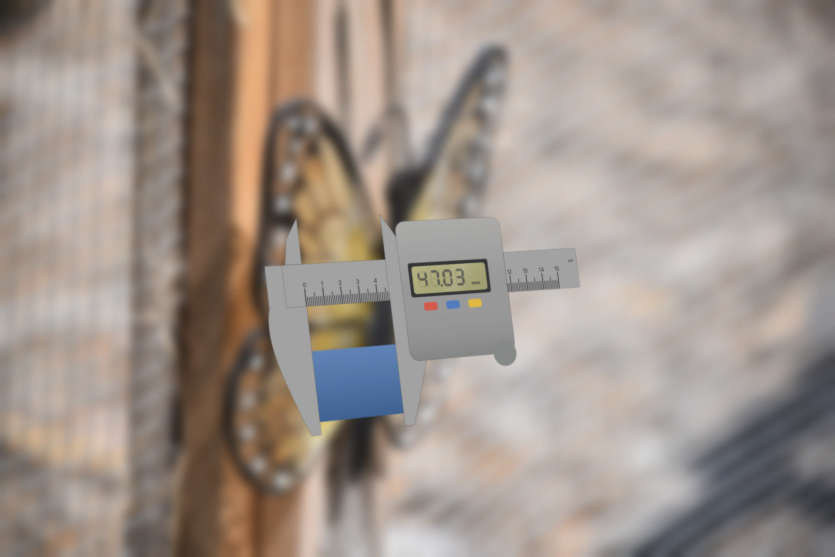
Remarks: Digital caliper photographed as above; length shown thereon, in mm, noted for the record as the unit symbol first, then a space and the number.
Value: mm 47.03
